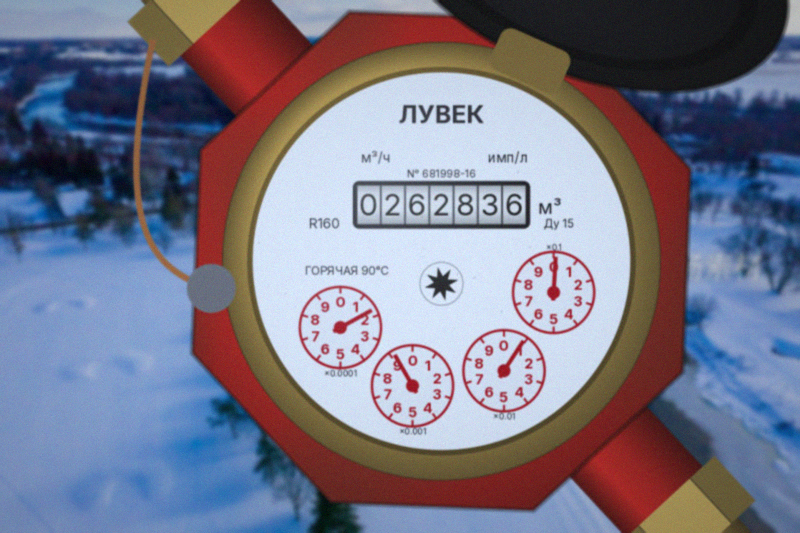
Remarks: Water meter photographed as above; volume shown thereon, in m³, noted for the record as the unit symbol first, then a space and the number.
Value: m³ 262836.0091
